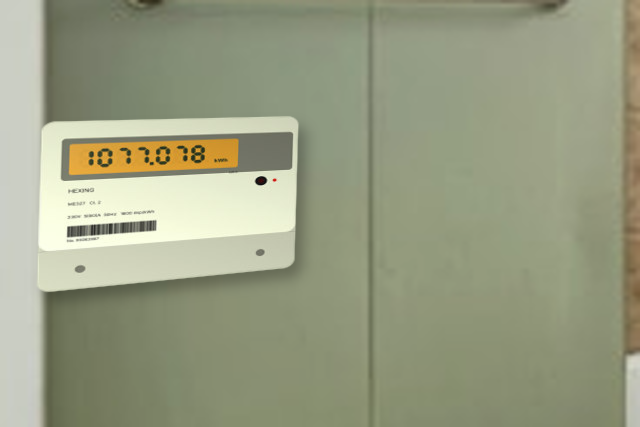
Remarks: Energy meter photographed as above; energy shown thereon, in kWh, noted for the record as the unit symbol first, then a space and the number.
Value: kWh 1077.078
